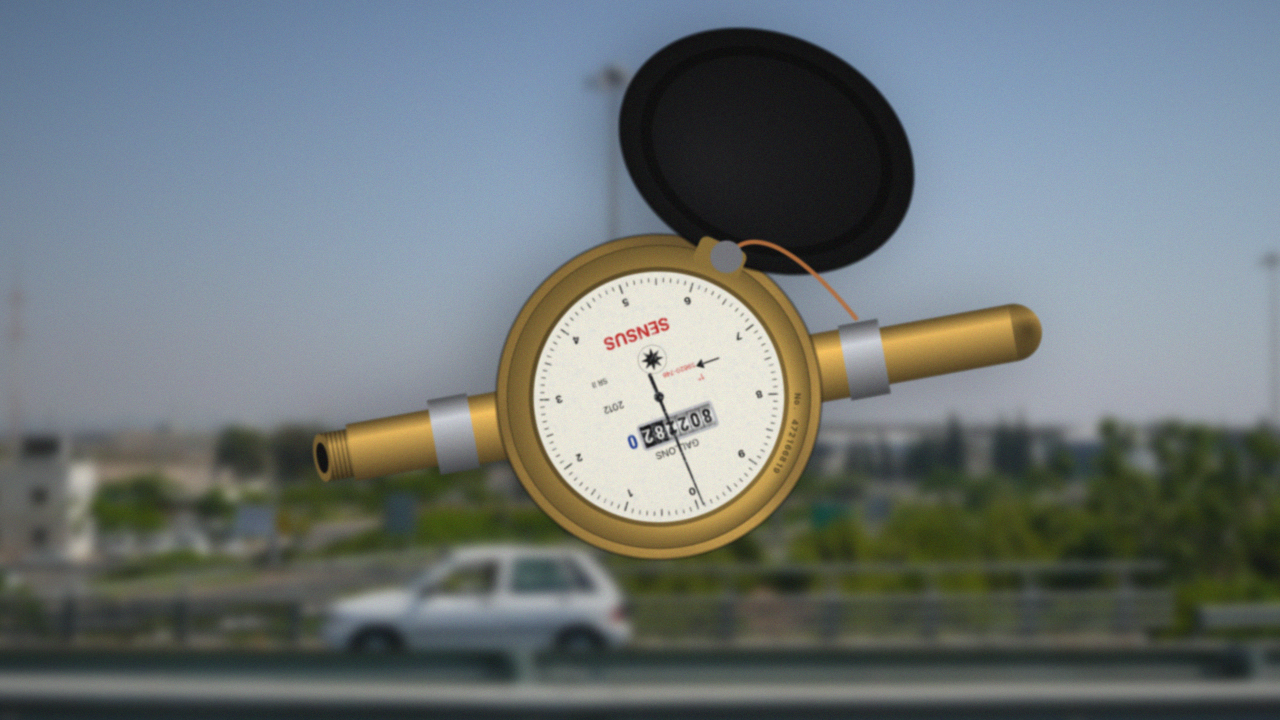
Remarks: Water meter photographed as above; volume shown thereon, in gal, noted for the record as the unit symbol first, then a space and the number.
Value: gal 8022819.9
